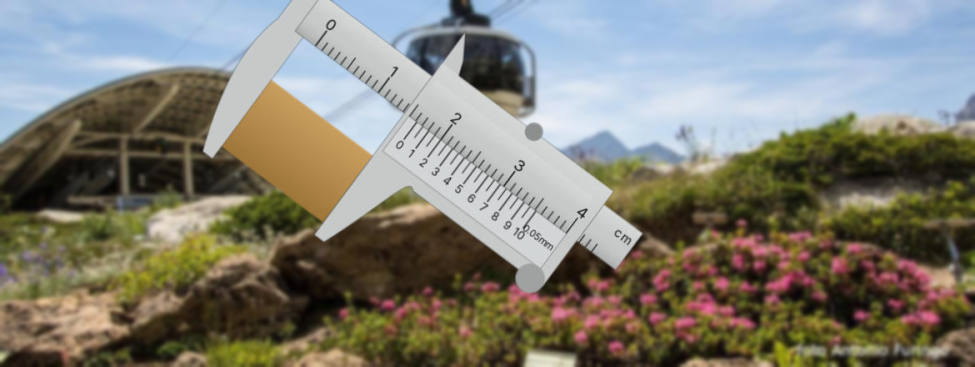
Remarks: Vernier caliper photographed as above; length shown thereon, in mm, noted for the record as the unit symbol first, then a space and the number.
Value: mm 16.2
